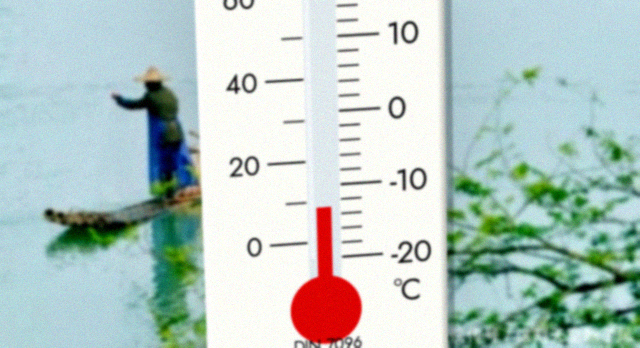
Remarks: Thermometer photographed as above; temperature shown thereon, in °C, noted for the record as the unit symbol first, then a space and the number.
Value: °C -13
